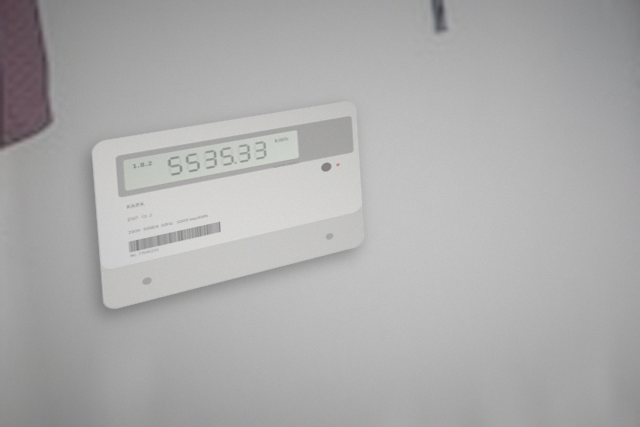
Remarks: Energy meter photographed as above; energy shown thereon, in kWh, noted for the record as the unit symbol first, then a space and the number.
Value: kWh 5535.33
